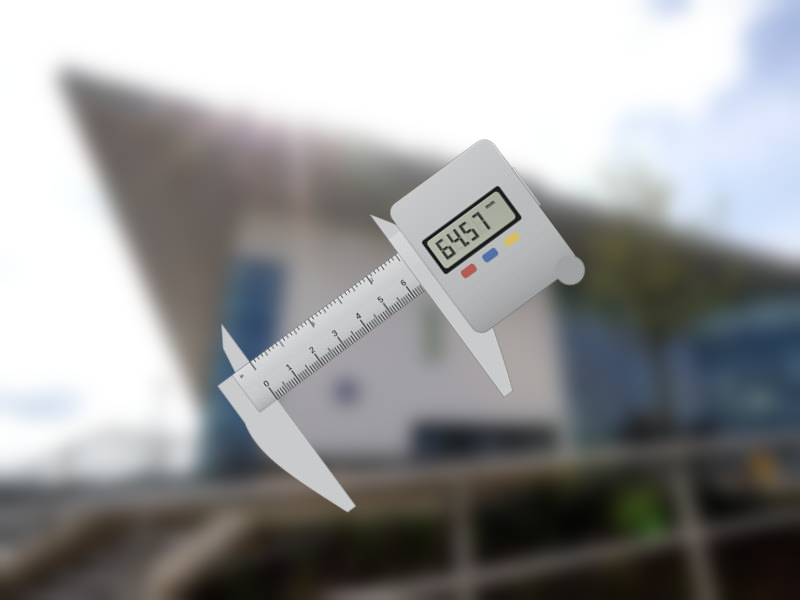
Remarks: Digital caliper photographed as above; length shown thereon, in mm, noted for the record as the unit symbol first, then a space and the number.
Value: mm 64.57
